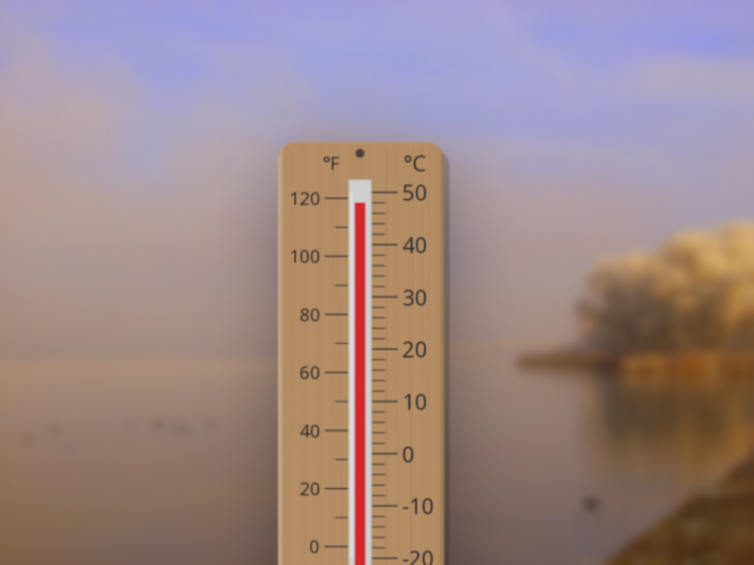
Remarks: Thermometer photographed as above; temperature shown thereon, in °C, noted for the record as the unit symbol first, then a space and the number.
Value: °C 48
